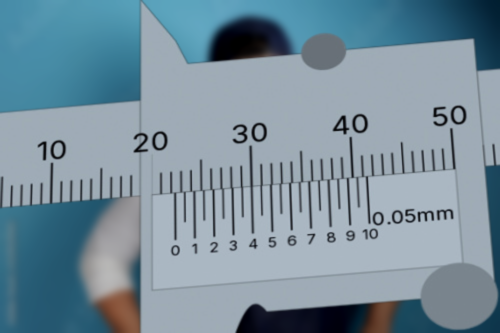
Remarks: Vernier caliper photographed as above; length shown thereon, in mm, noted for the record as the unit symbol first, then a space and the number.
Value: mm 22.4
